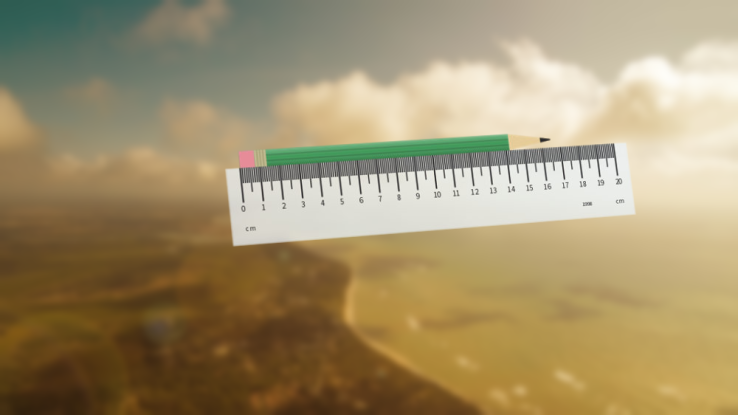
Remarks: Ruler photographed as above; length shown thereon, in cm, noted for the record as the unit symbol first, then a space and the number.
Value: cm 16.5
